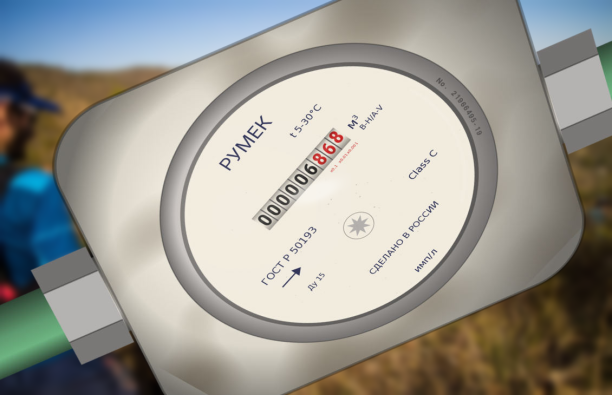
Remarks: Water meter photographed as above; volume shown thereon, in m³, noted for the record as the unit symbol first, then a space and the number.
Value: m³ 6.868
